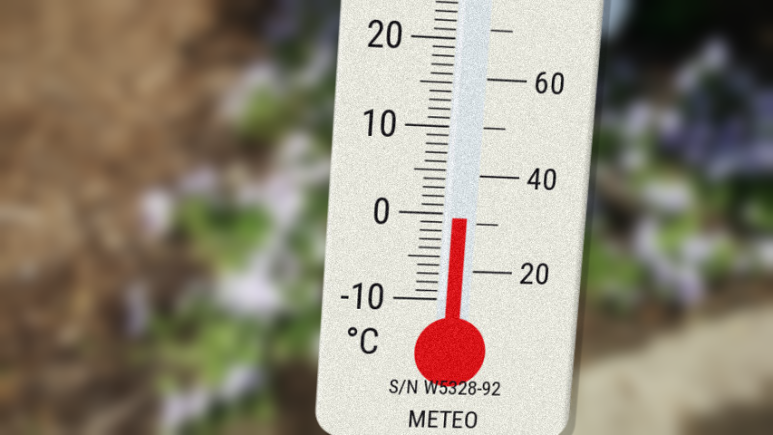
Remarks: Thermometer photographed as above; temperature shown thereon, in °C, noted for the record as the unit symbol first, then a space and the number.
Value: °C -0.5
